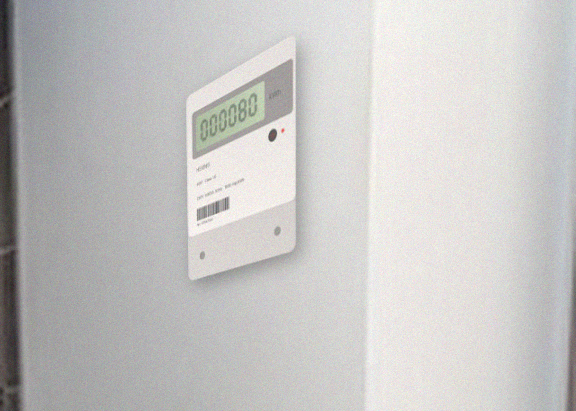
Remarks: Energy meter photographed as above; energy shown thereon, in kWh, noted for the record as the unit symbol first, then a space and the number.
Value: kWh 80
